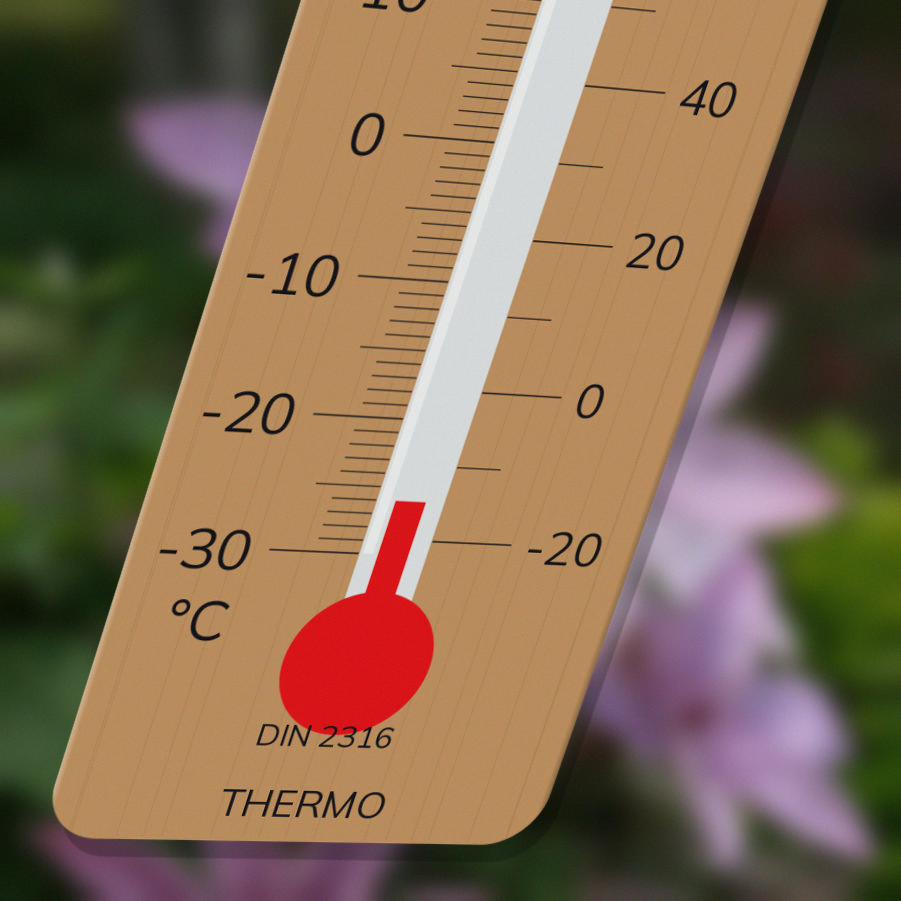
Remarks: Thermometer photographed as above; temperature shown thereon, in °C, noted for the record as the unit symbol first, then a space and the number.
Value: °C -26
